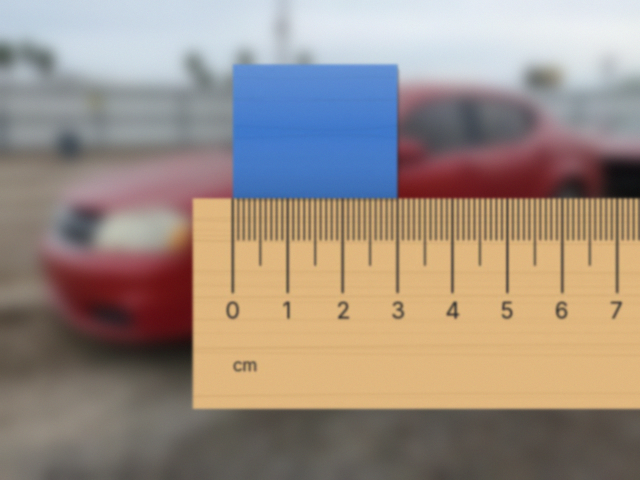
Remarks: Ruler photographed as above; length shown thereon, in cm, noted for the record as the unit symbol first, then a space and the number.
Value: cm 3
